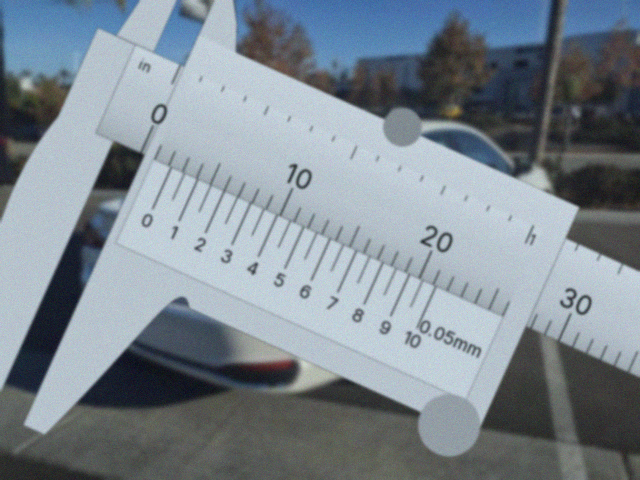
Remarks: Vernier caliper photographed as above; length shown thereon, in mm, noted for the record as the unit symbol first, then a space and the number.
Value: mm 2.2
